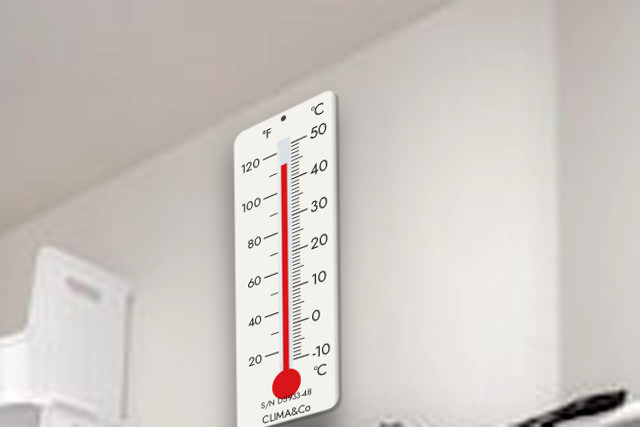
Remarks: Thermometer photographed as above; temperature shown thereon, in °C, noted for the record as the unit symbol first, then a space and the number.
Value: °C 45
